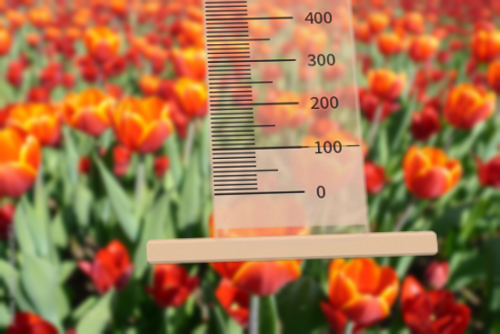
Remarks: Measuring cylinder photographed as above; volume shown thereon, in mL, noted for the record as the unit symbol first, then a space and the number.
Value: mL 100
